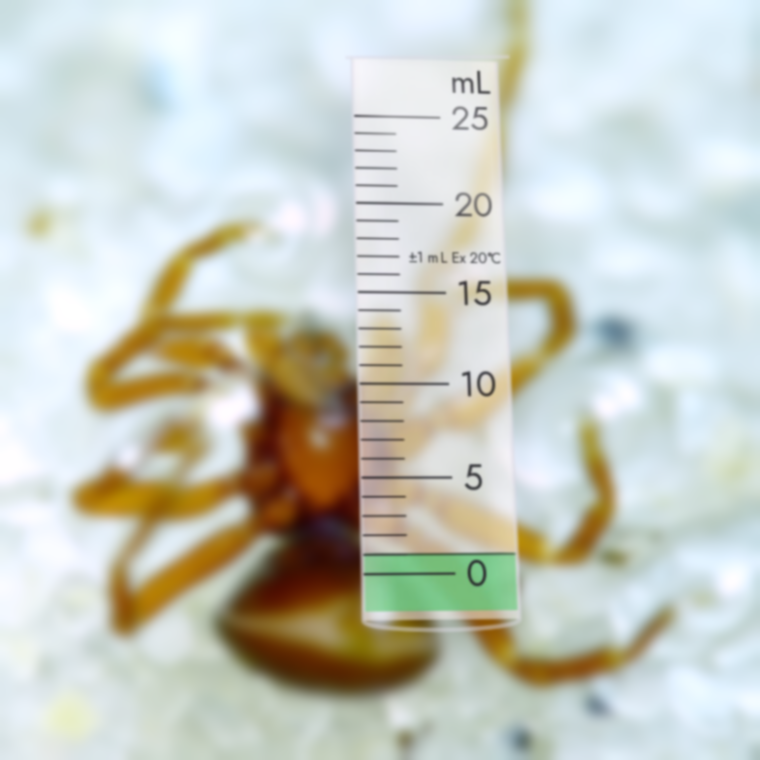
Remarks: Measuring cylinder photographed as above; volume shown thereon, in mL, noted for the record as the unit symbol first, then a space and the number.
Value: mL 1
